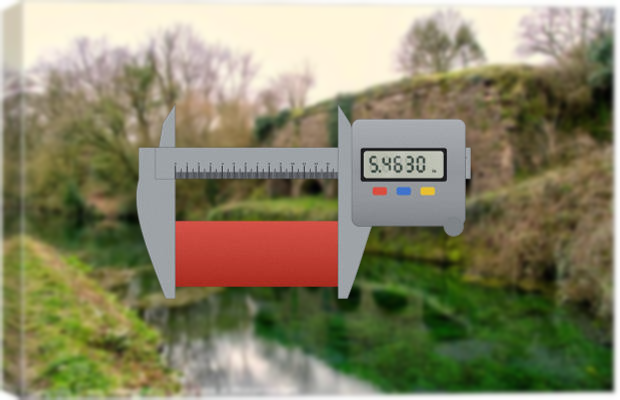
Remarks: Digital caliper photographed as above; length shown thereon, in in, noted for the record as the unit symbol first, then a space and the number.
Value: in 5.4630
